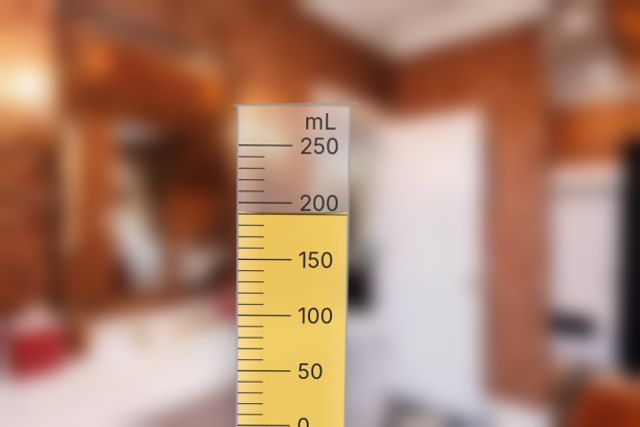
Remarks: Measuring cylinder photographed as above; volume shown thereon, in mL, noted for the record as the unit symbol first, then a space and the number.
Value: mL 190
